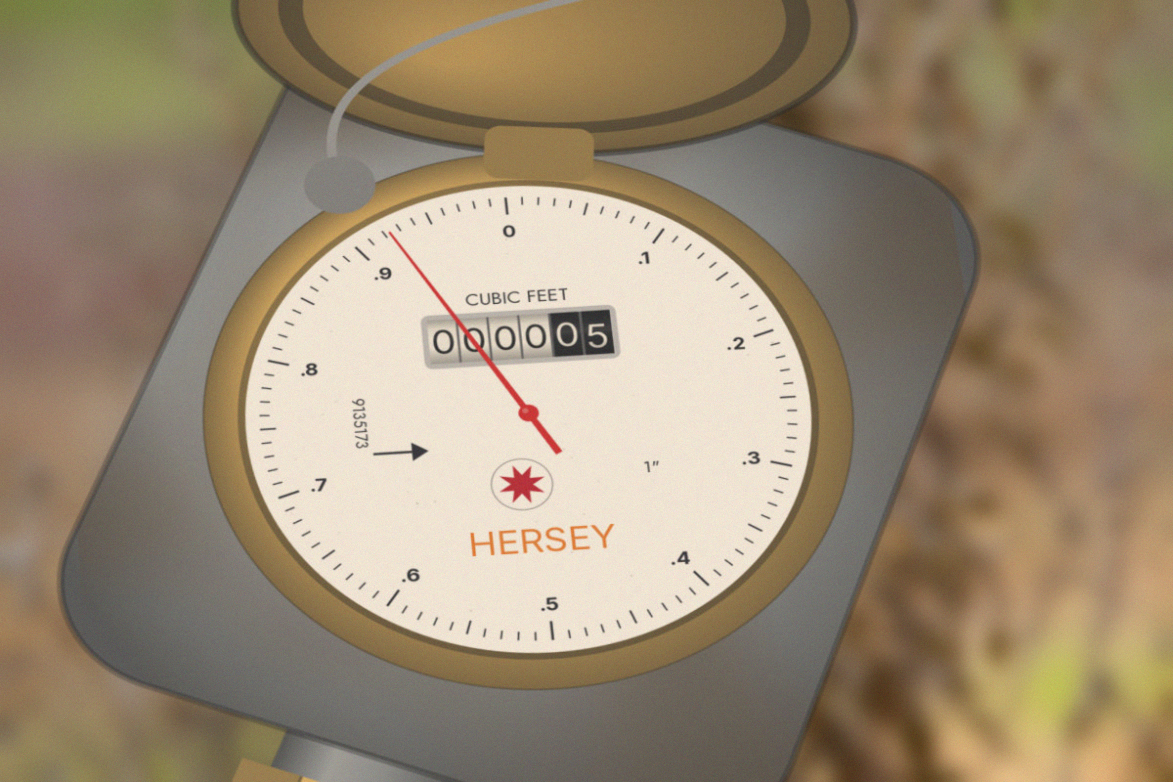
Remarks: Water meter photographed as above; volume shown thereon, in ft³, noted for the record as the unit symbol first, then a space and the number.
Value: ft³ 4.92
